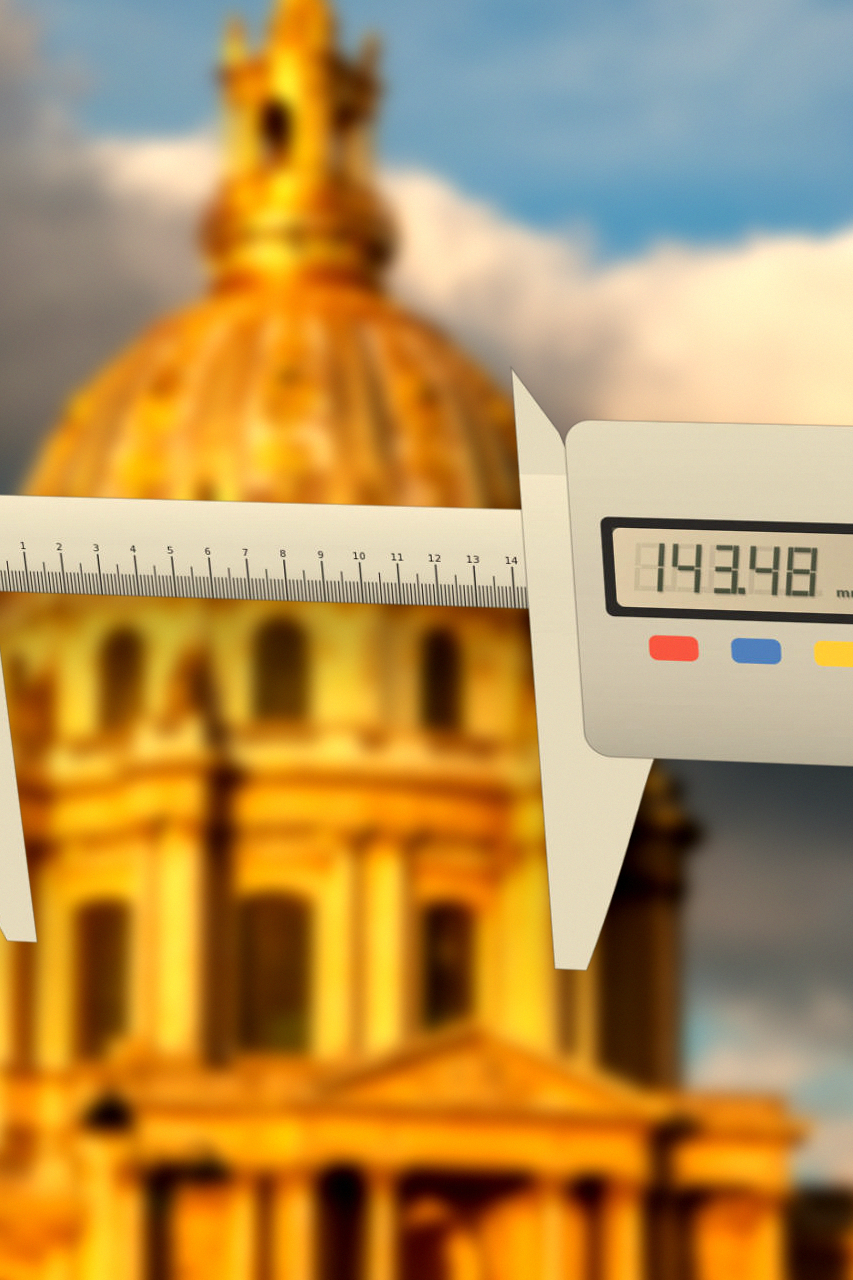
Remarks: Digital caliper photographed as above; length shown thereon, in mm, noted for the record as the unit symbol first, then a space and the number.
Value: mm 143.48
